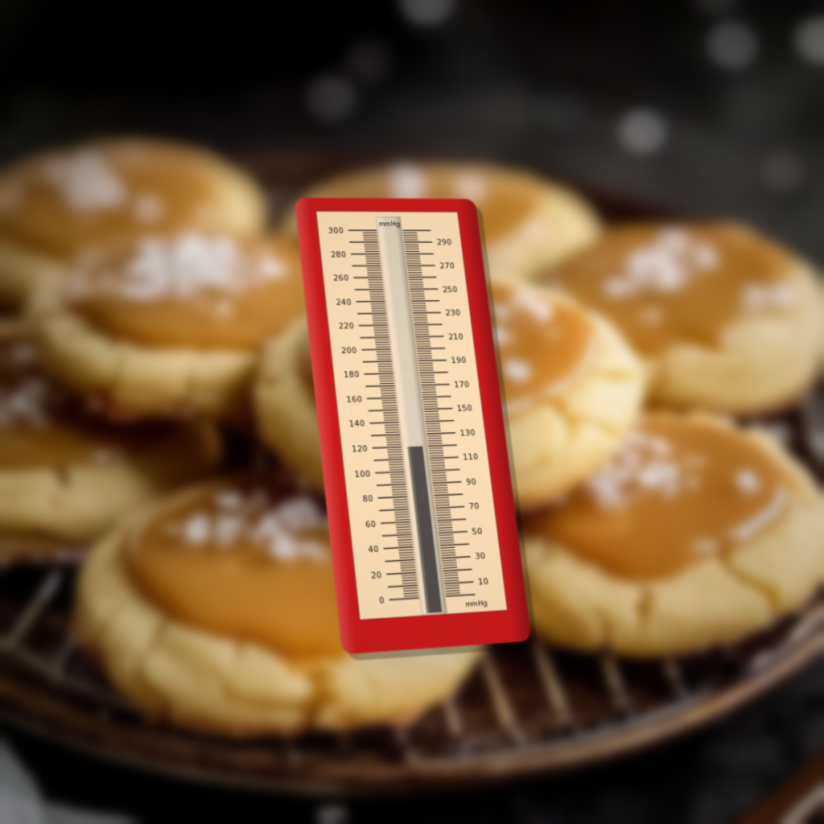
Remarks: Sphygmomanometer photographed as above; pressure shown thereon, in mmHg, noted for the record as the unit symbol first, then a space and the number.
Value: mmHg 120
